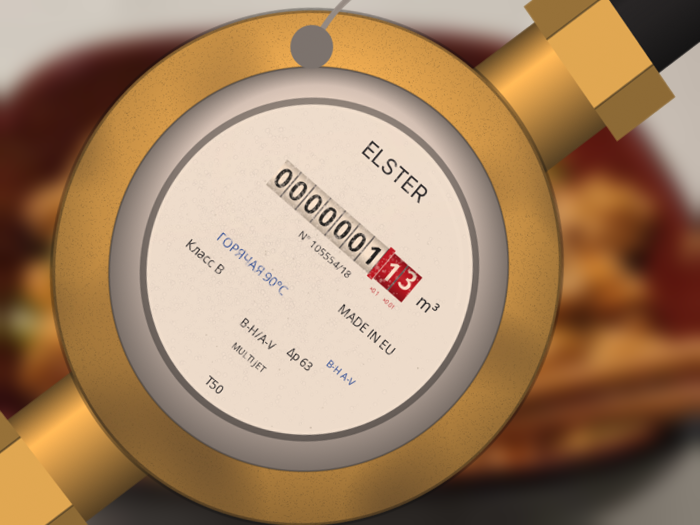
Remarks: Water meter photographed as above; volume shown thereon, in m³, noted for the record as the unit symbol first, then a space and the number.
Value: m³ 1.13
